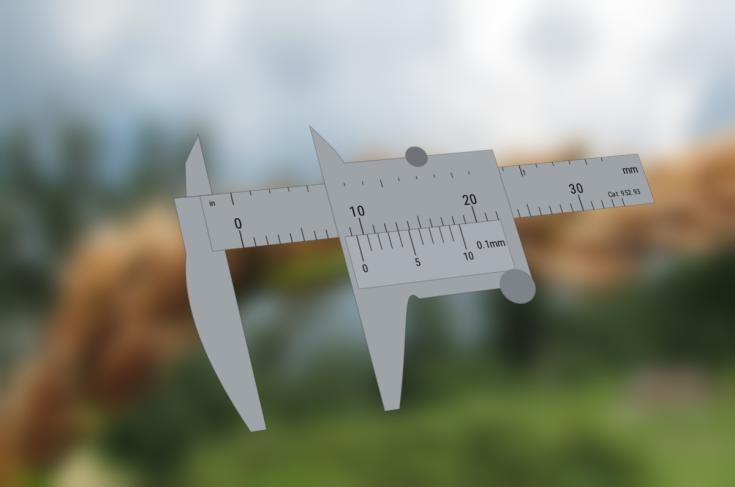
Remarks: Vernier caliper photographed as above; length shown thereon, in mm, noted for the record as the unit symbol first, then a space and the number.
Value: mm 9.4
